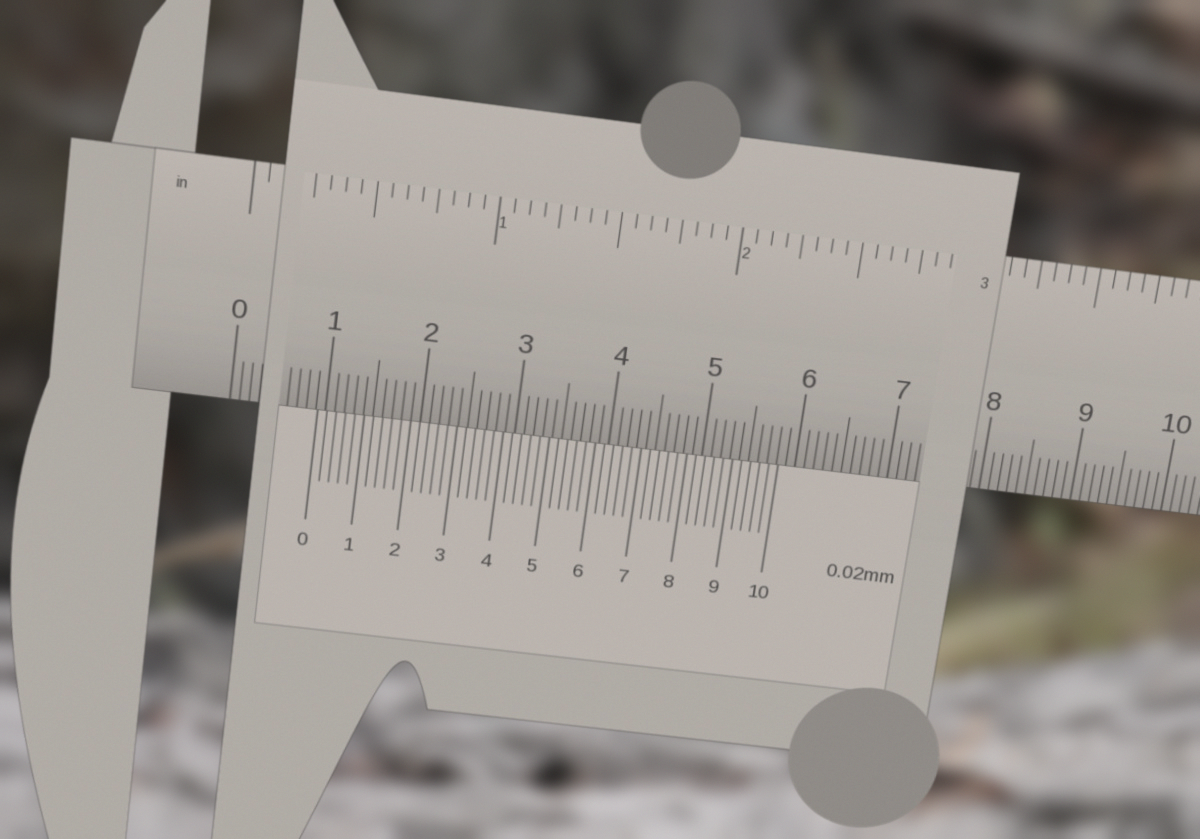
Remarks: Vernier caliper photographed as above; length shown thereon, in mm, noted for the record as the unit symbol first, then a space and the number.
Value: mm 9.2
